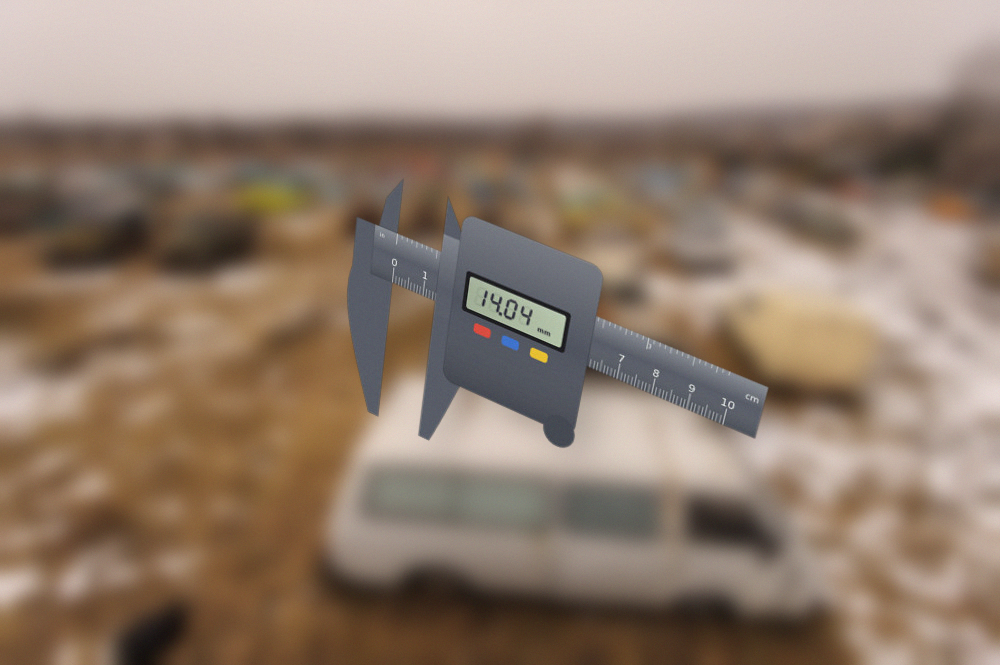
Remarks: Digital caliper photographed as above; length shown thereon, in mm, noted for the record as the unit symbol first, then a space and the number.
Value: mm 14.04
